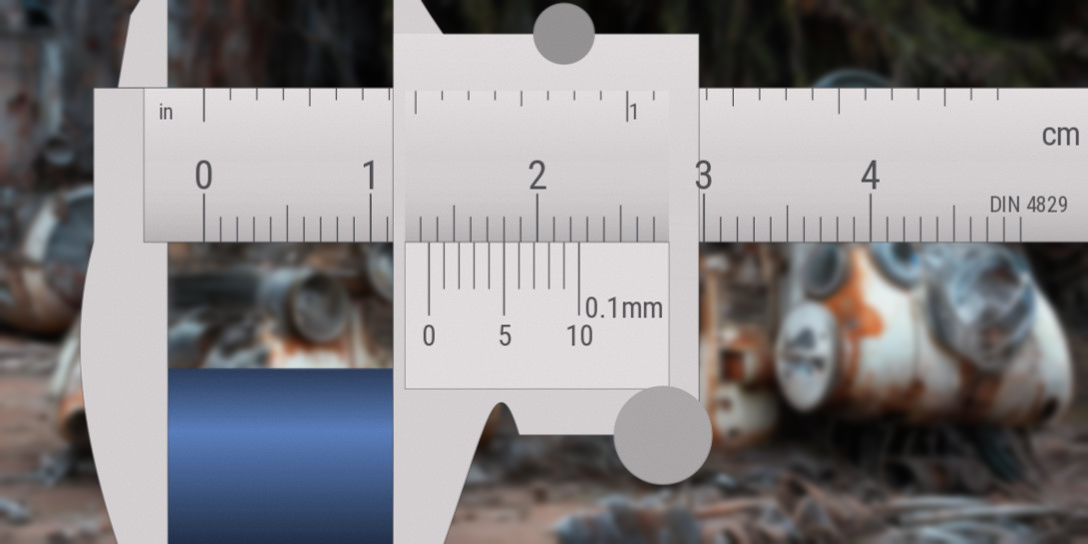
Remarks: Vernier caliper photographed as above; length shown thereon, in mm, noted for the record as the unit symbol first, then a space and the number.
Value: mm 13.5
